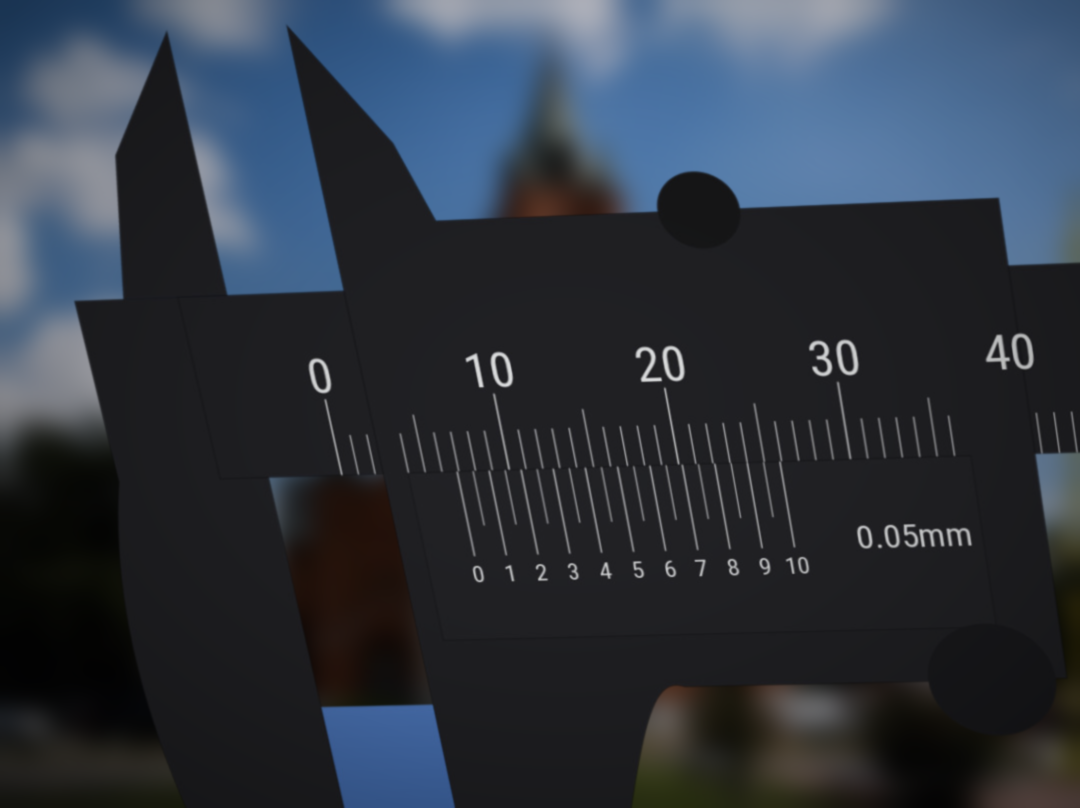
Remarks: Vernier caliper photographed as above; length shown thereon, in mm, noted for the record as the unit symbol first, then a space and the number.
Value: mm 6.9
